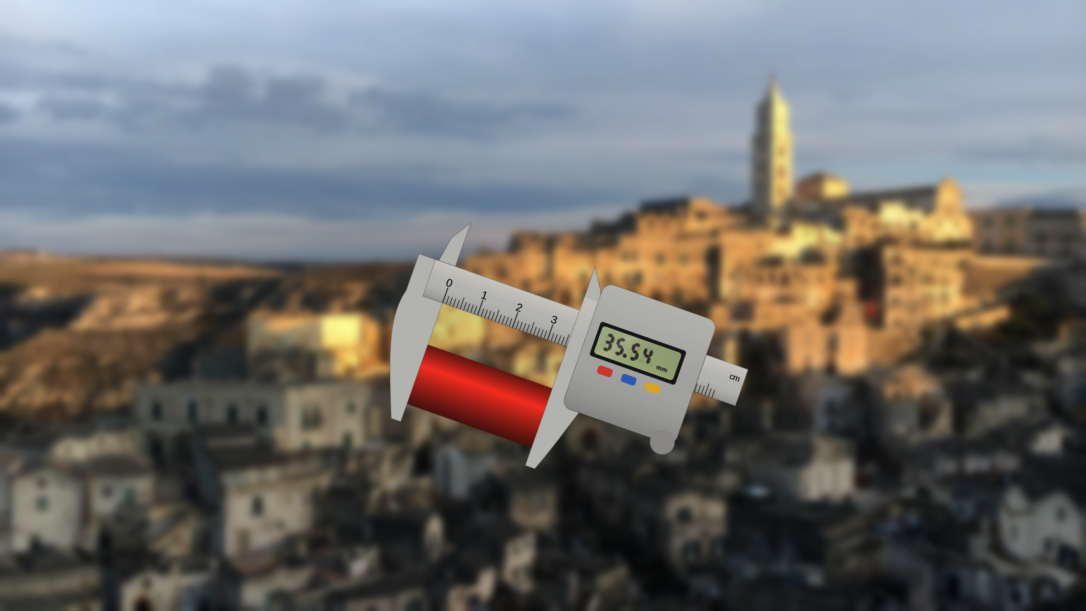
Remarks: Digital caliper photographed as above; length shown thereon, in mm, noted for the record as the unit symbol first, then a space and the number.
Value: mm 35.54
